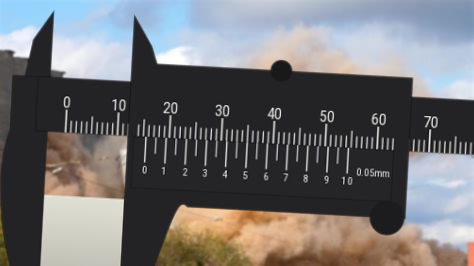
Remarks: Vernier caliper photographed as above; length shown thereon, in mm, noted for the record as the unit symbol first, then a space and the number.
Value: mm 15.5
